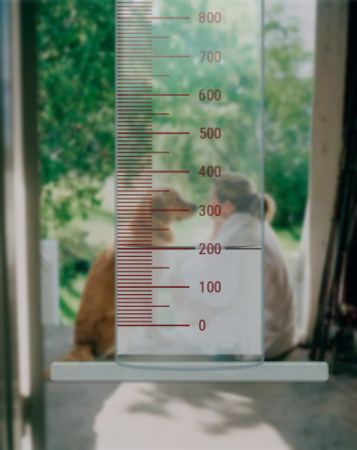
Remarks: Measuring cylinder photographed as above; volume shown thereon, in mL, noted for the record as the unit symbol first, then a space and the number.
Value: mL 200
